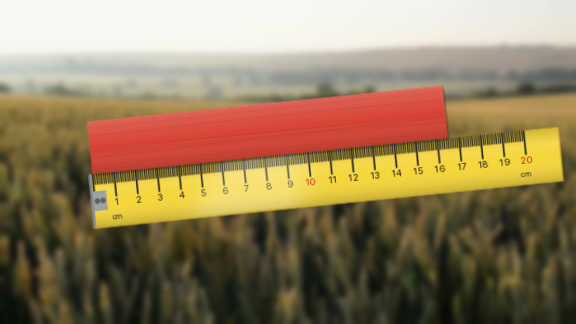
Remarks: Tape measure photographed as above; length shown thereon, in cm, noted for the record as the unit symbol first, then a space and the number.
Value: cm 16.5
